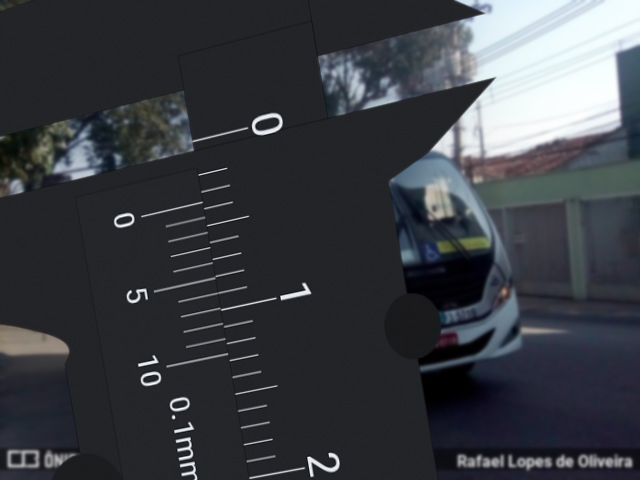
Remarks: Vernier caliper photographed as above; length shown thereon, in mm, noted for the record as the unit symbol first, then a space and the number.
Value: mm 3.6
